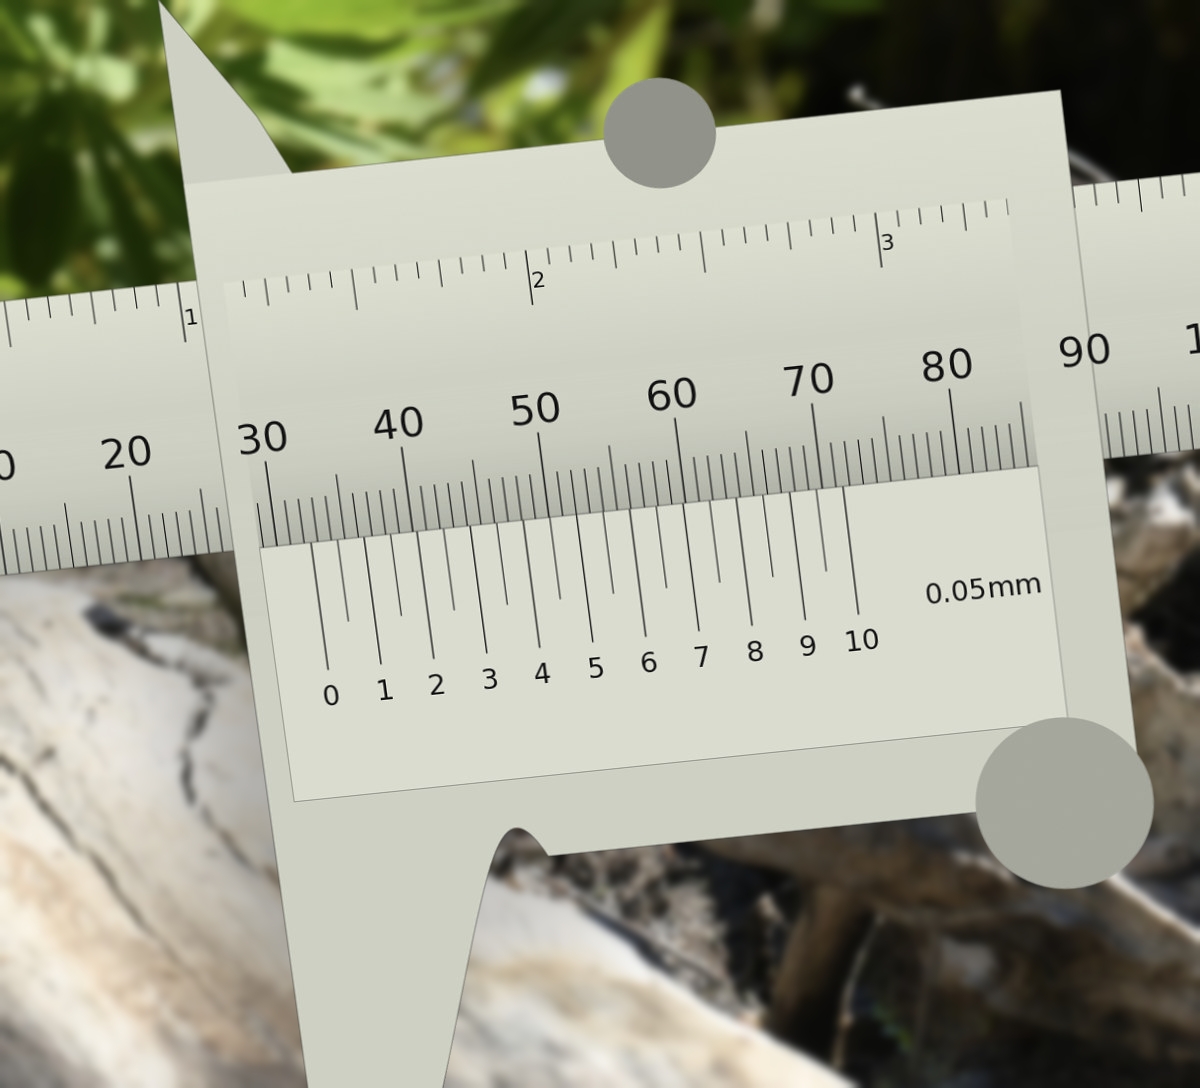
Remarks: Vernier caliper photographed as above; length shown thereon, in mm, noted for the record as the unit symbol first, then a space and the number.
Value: mm 32.5
